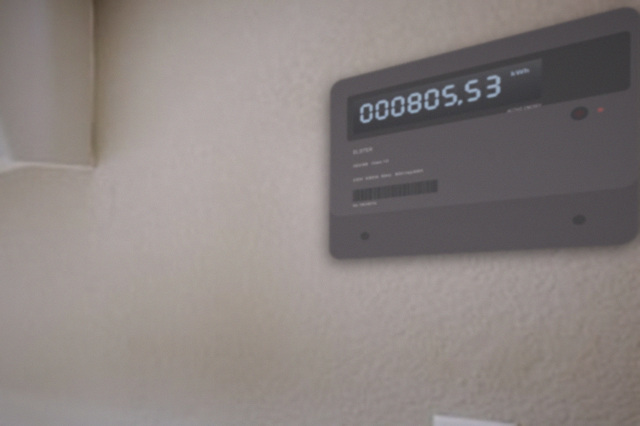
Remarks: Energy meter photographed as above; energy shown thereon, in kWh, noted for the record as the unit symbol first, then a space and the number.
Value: kWh 805.53
